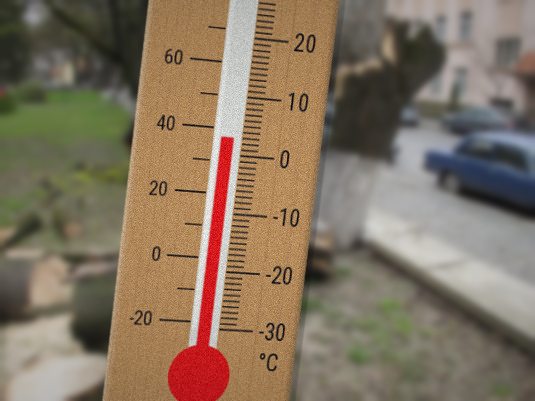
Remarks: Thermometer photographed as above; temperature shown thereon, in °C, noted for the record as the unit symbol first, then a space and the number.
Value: °C 3
